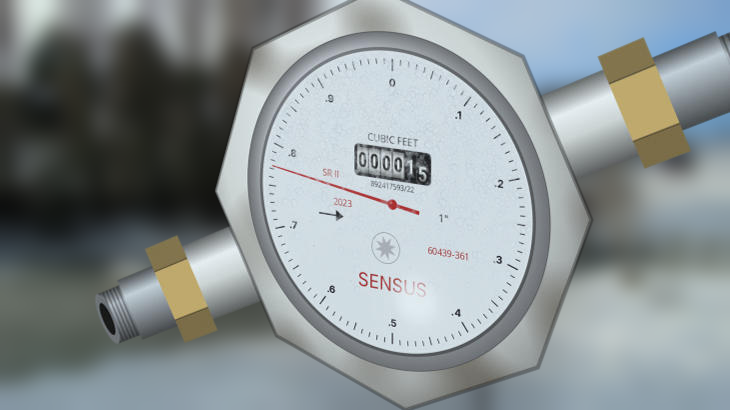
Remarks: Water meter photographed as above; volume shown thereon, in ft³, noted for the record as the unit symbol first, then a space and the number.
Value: ft³ 14.77
